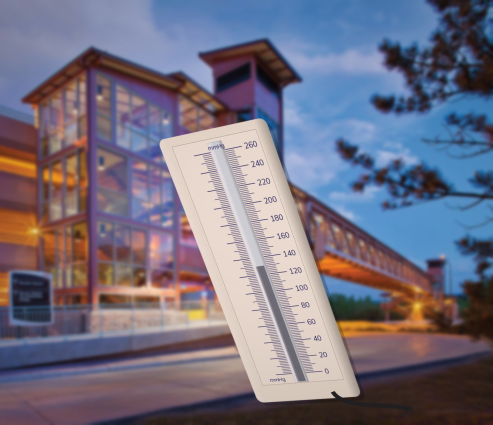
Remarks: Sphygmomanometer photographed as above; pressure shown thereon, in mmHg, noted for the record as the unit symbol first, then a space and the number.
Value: mmHg 130
